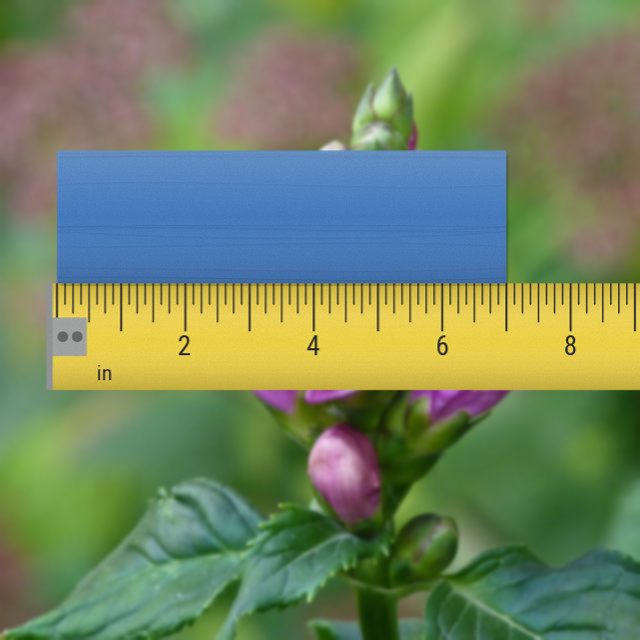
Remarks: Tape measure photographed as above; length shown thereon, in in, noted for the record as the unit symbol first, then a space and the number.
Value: in 7
